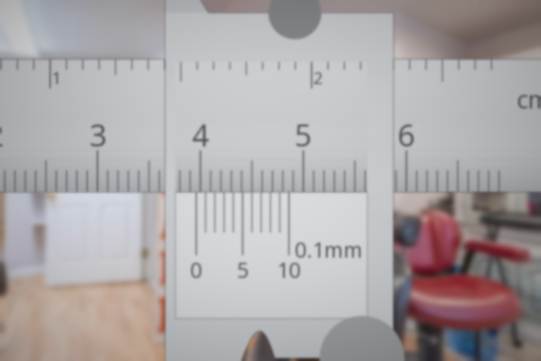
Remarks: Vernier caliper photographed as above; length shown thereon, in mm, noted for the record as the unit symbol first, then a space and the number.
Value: mm 39.6
